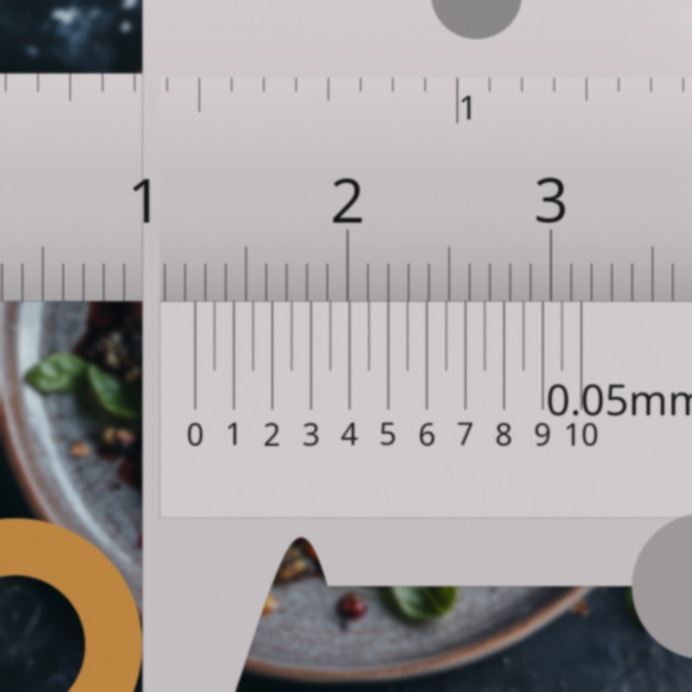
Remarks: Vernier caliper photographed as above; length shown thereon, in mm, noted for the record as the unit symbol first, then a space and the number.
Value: mm 12.5
